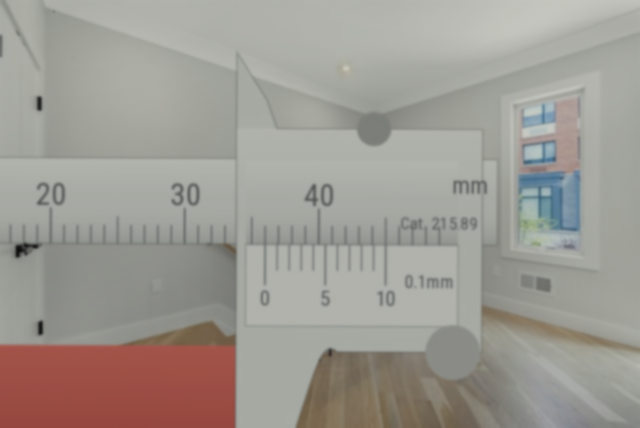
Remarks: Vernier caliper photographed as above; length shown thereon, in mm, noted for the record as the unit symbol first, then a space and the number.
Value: mm 36.0
